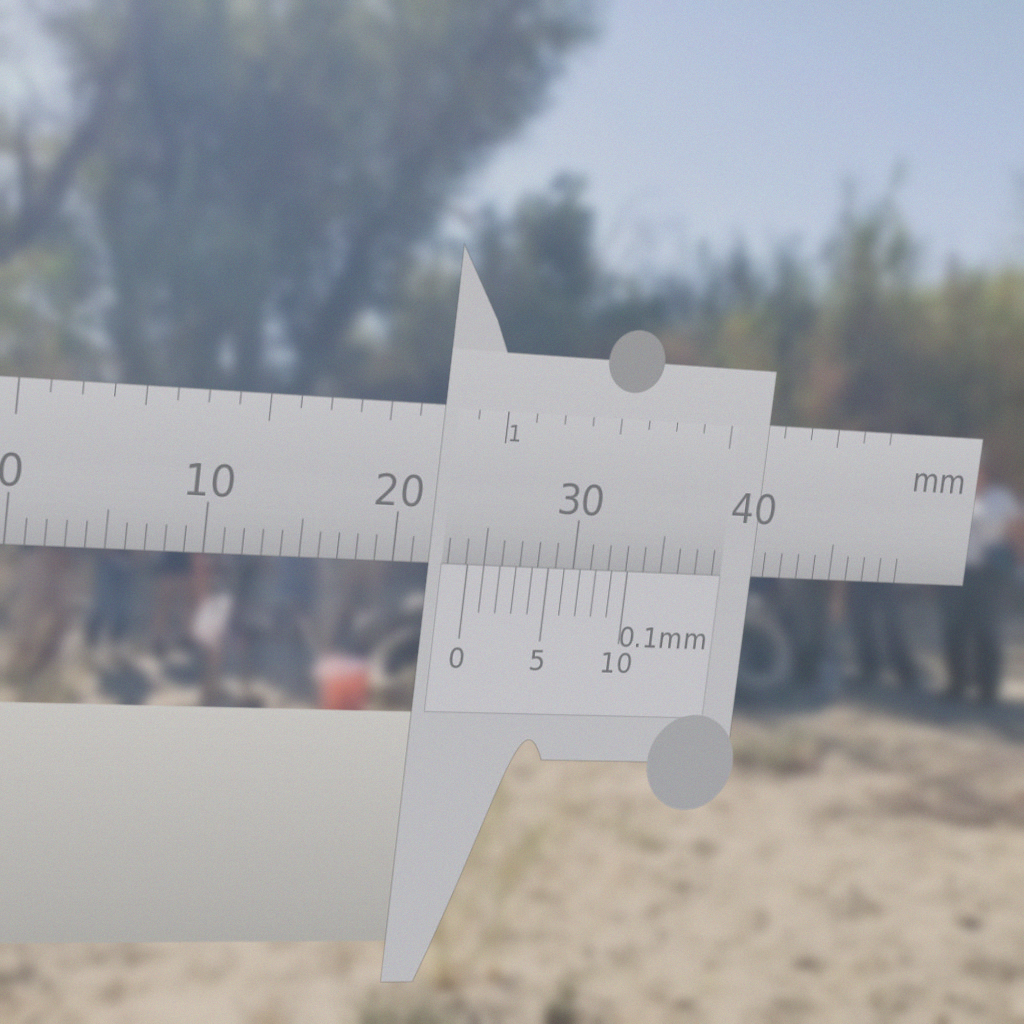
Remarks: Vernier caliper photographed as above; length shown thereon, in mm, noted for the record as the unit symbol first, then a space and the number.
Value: mm 24.1
